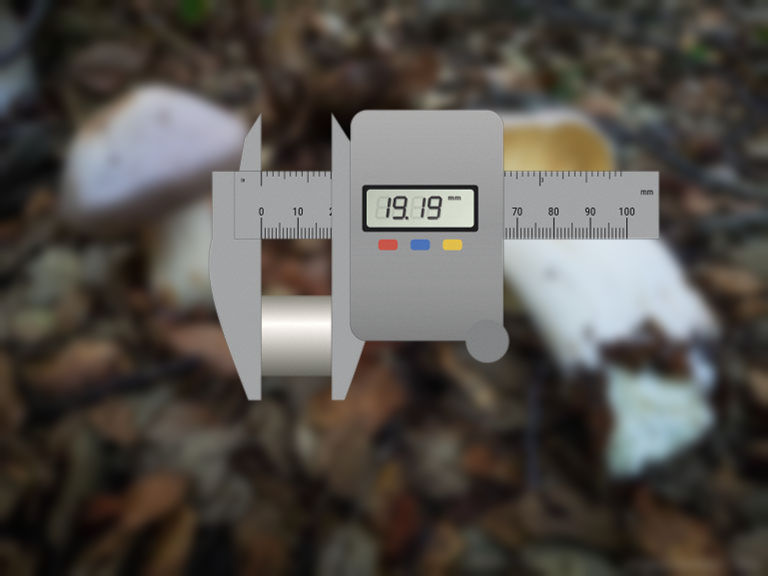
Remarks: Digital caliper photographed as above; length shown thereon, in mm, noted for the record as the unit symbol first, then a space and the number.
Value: mm 19.19
